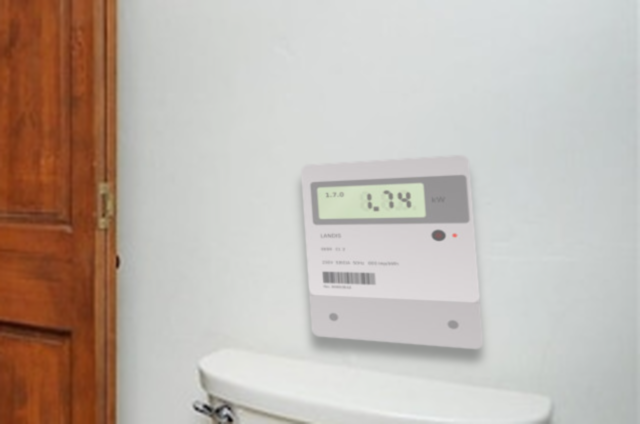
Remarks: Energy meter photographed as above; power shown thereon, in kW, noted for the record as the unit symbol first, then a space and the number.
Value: kW 1.74
